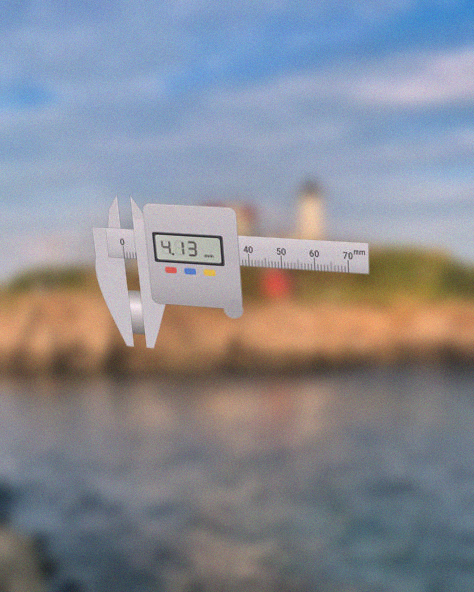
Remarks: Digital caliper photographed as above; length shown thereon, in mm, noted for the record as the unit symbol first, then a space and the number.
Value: mm 4.13
